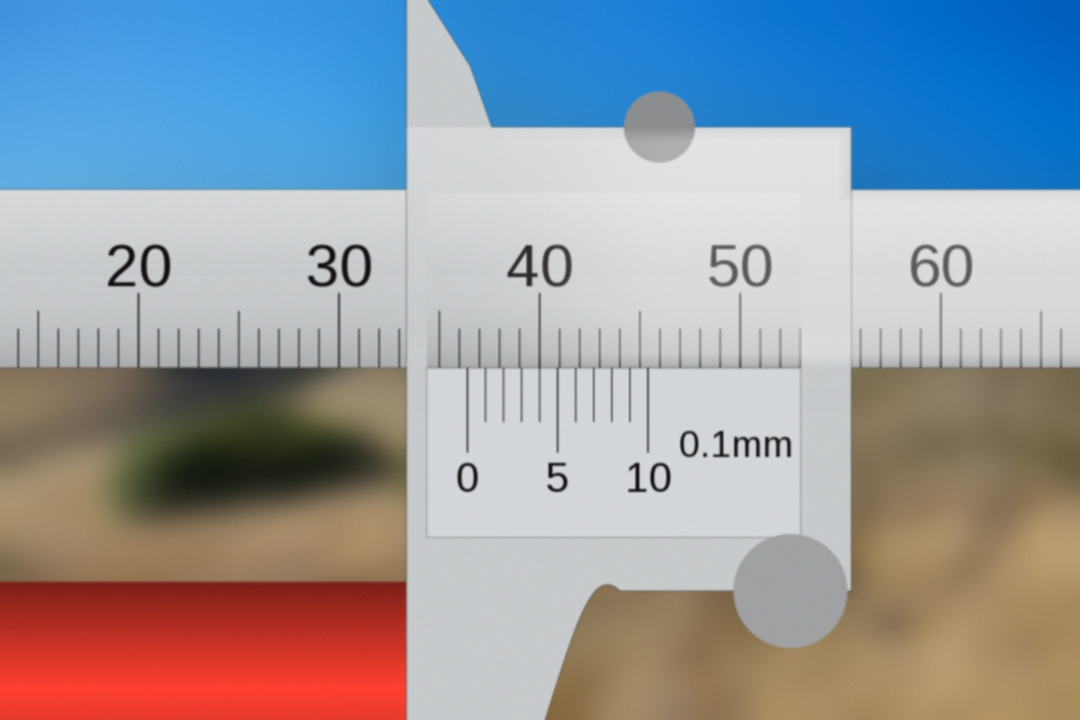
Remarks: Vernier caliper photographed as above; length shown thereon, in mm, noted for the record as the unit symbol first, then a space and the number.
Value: mm 36.4
